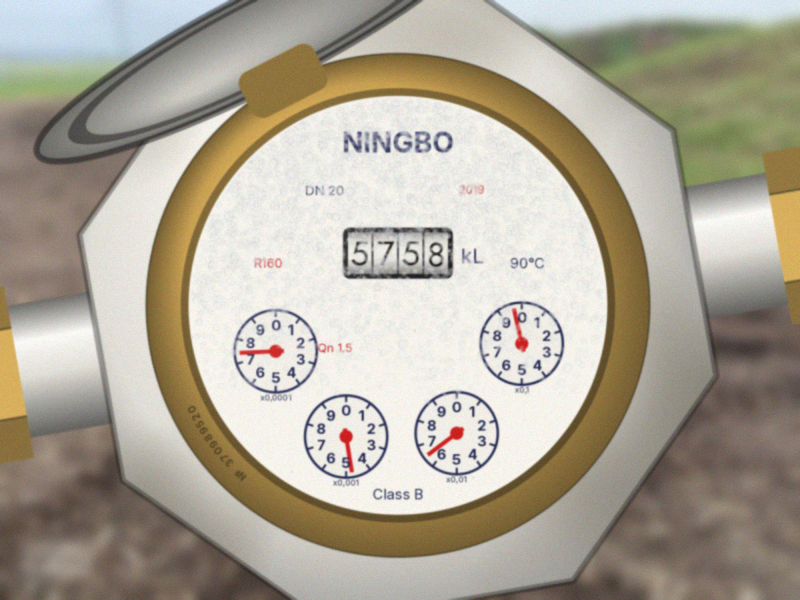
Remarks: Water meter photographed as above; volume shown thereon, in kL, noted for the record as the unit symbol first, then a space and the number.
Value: kL 5757.9647
